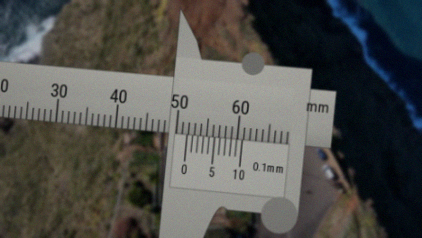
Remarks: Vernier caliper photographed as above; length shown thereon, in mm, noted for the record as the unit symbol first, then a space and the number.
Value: mm 51.8
